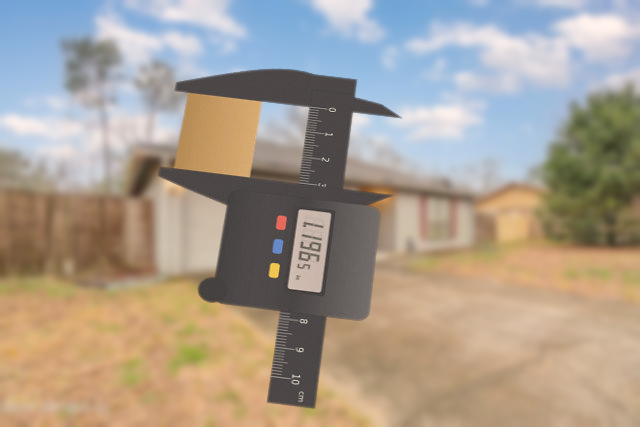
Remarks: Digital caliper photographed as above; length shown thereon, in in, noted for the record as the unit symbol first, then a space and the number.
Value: in 1.1965
